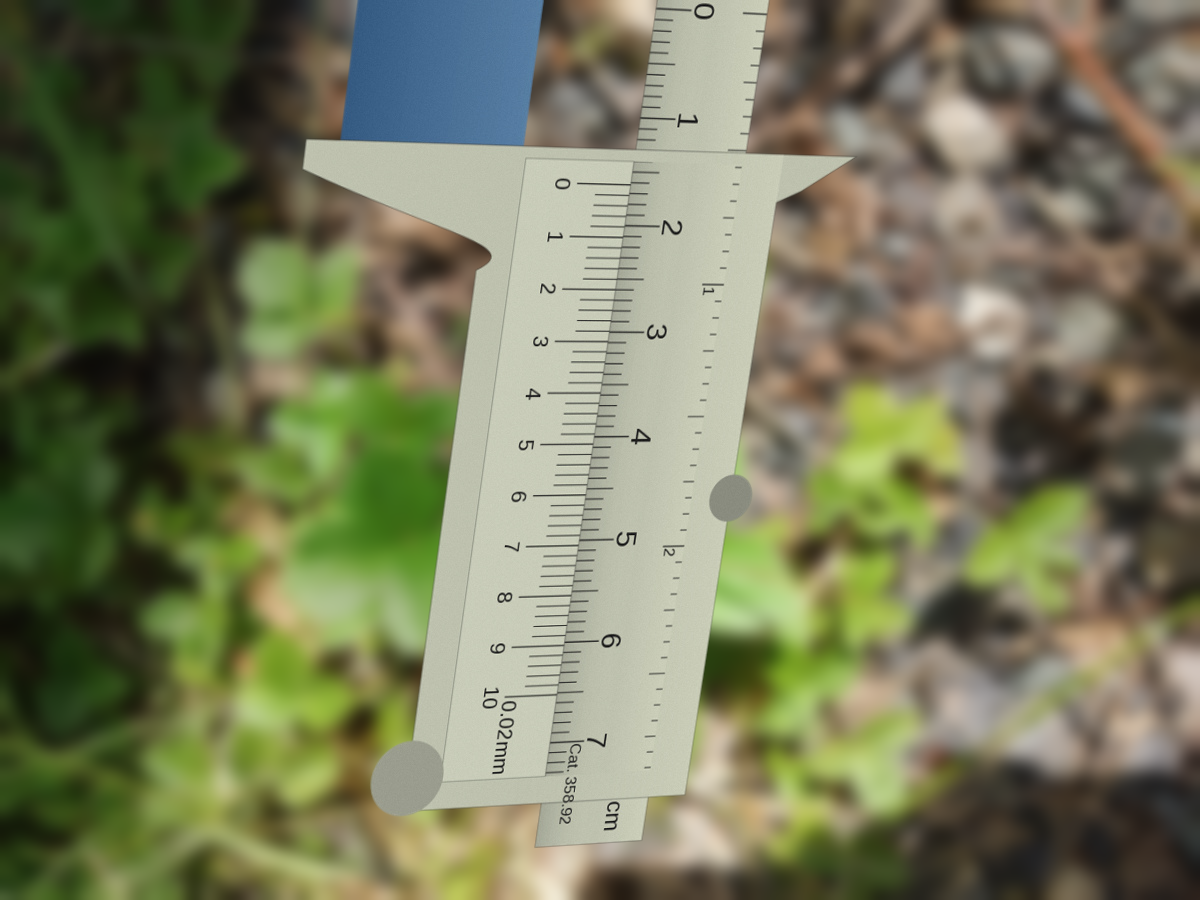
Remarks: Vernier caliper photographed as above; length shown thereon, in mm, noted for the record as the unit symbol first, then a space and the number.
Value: mm 16.2
